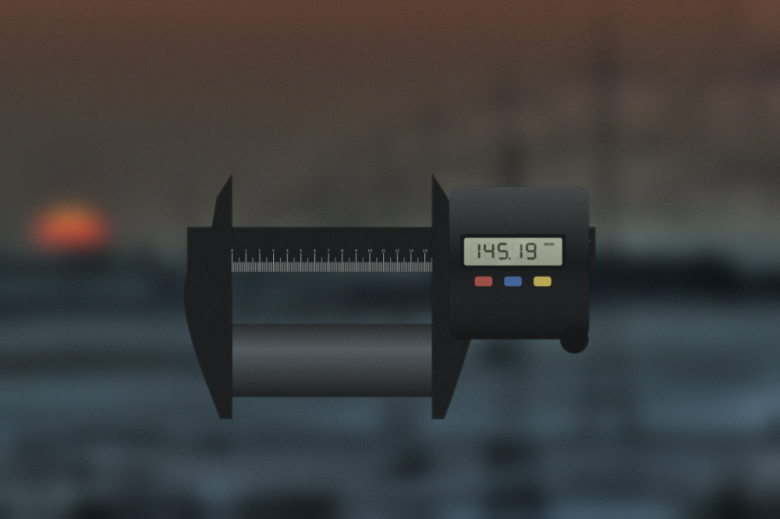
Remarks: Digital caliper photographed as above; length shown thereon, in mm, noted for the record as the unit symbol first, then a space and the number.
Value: mm 145.19
